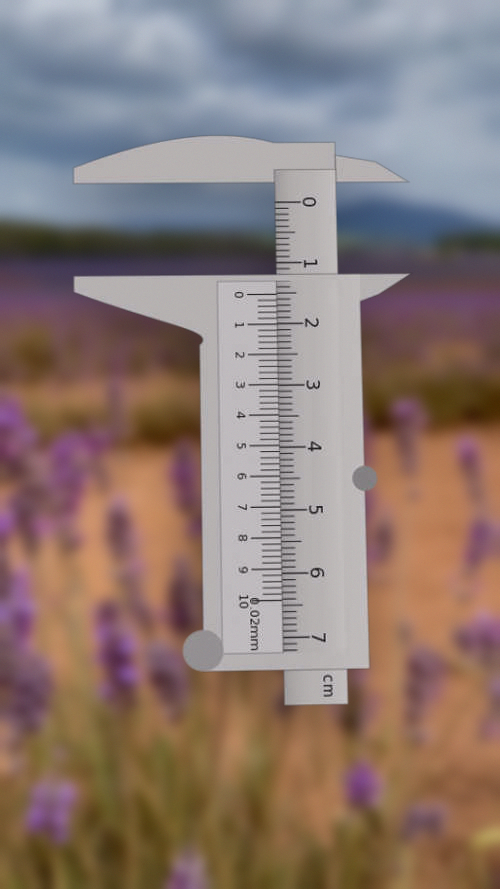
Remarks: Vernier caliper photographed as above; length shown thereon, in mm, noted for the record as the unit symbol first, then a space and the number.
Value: mm 15.2
